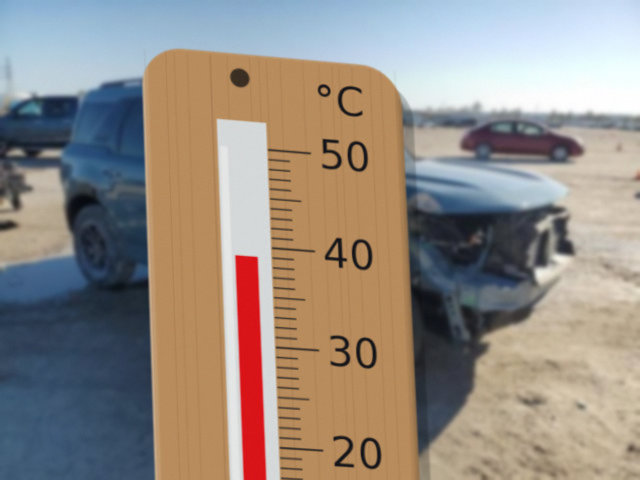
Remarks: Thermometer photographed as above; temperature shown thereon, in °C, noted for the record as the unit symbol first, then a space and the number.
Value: °C 39
